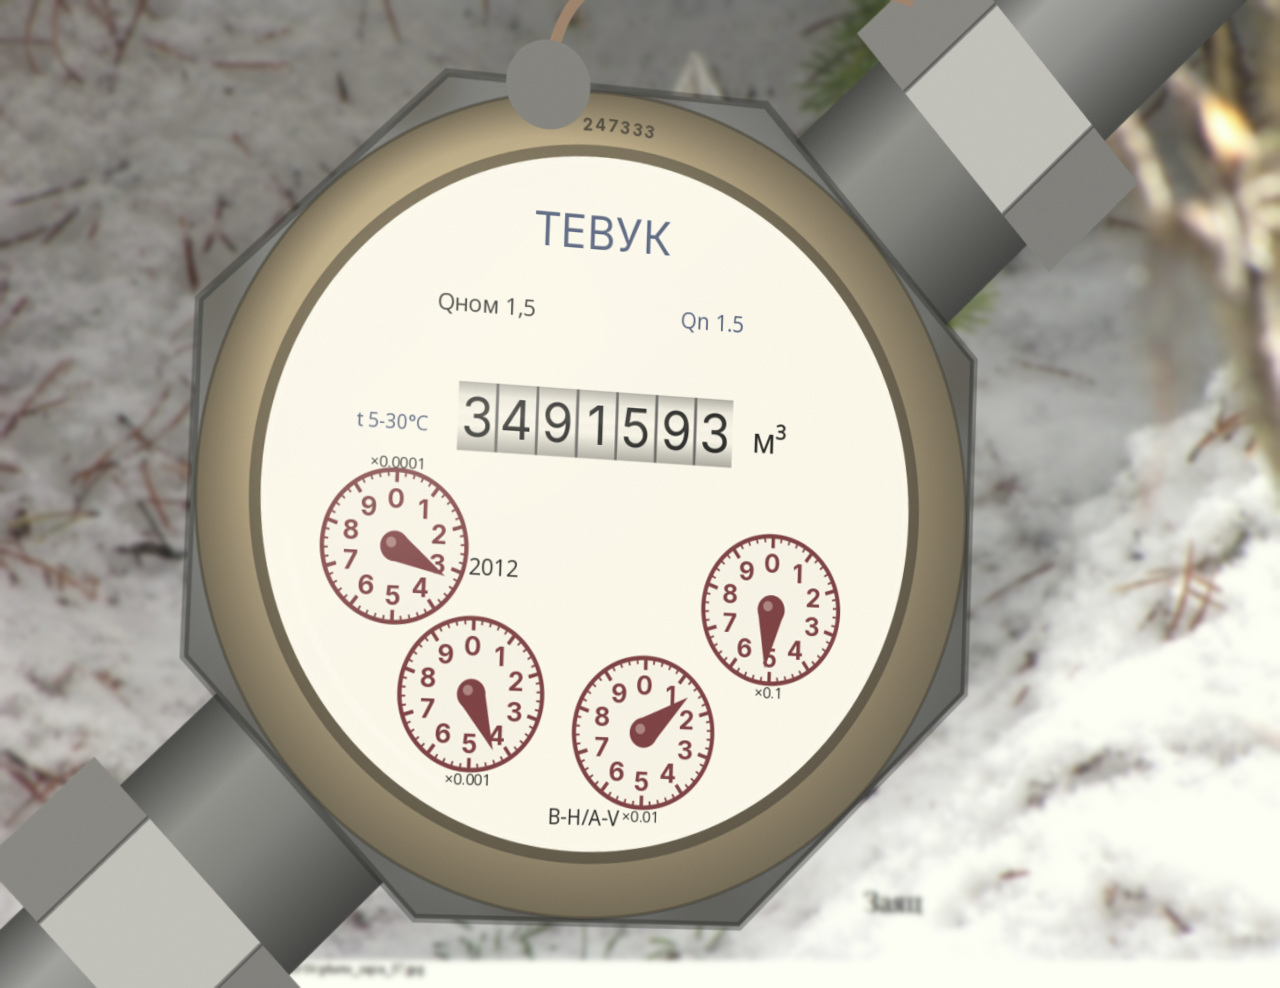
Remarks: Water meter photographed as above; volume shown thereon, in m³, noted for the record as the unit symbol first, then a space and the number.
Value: m³ 3491593.5143
